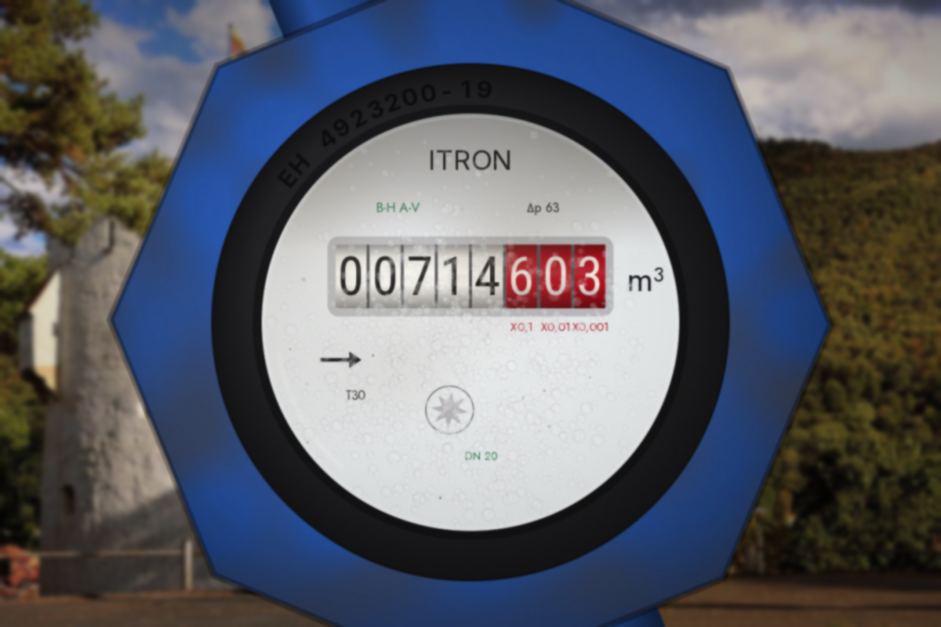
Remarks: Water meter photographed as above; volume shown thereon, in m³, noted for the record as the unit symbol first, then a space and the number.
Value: m³ 714.603
